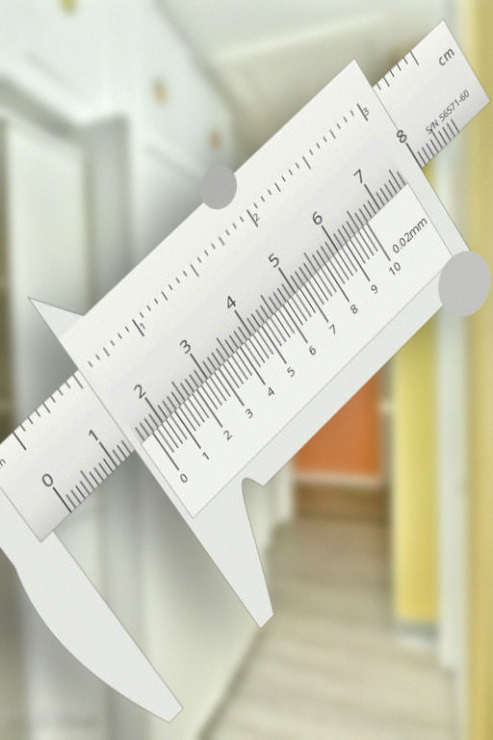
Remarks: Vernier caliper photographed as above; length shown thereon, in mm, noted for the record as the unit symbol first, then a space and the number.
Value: mm 17.8
